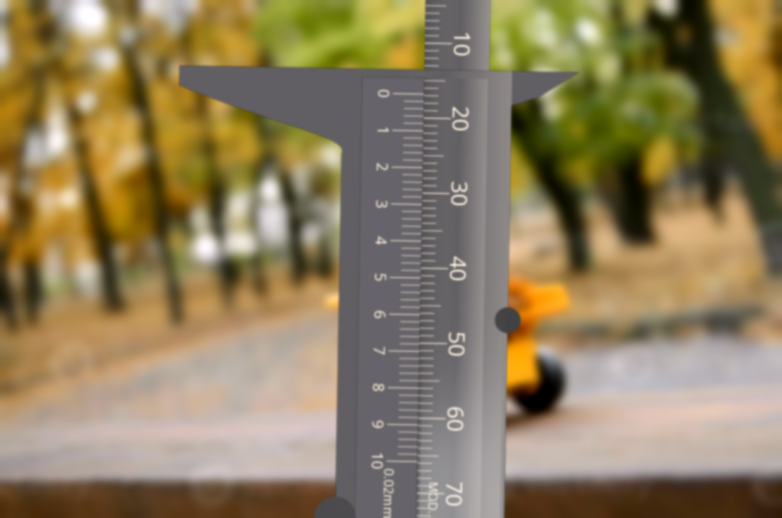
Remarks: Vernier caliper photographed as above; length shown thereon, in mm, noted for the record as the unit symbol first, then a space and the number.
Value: mm 16.8
